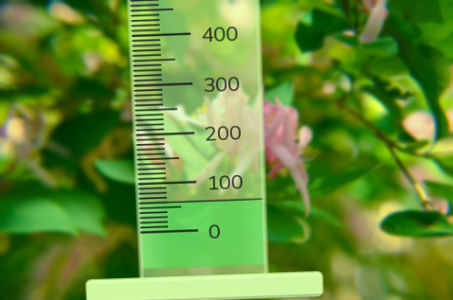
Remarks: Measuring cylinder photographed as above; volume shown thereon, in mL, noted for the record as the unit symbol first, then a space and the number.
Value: mL 60
